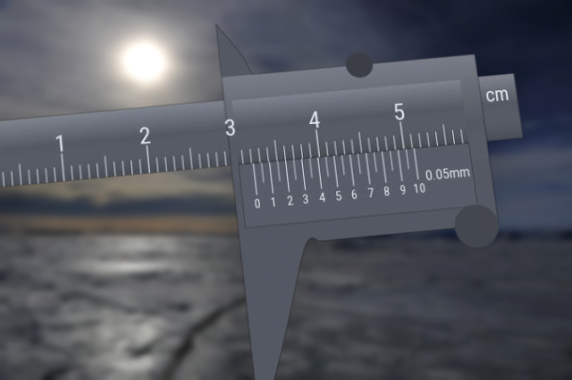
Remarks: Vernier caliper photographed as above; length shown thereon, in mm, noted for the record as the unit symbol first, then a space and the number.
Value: mm 32.2
